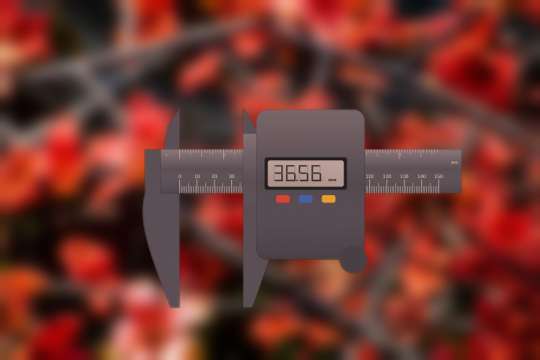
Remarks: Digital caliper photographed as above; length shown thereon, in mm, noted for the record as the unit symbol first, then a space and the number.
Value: mm 36.56
